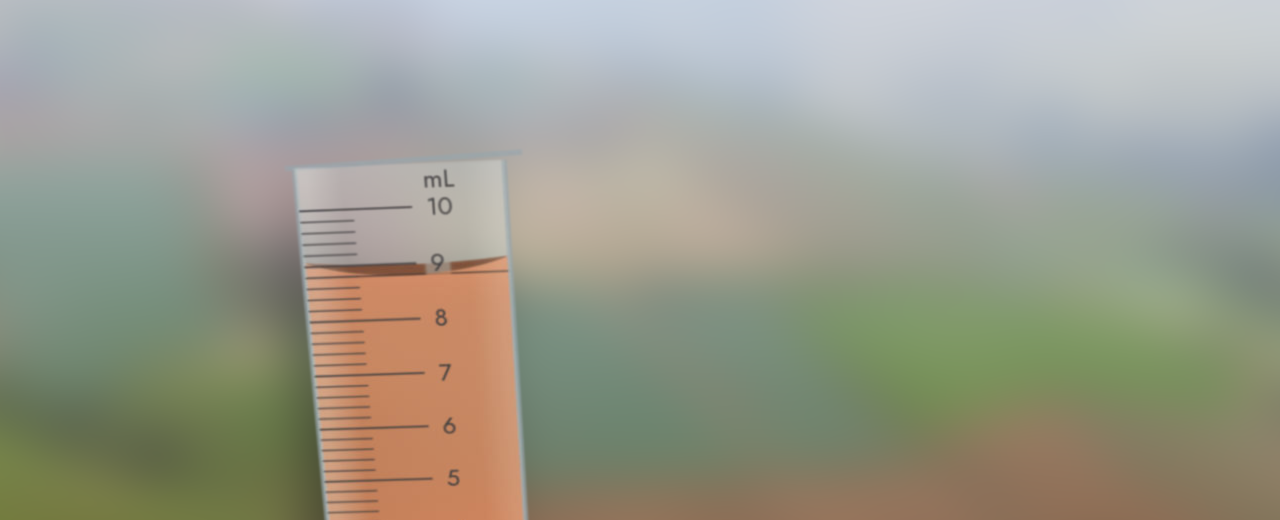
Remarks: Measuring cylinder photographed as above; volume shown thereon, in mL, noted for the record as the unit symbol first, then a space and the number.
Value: mL 8.8
